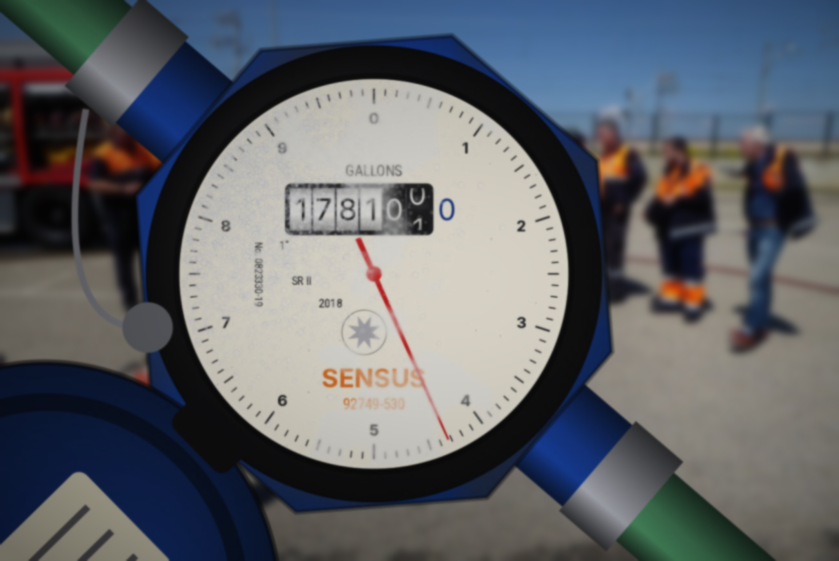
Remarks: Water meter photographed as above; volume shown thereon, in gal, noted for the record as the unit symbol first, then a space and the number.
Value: gal 1781004.3
